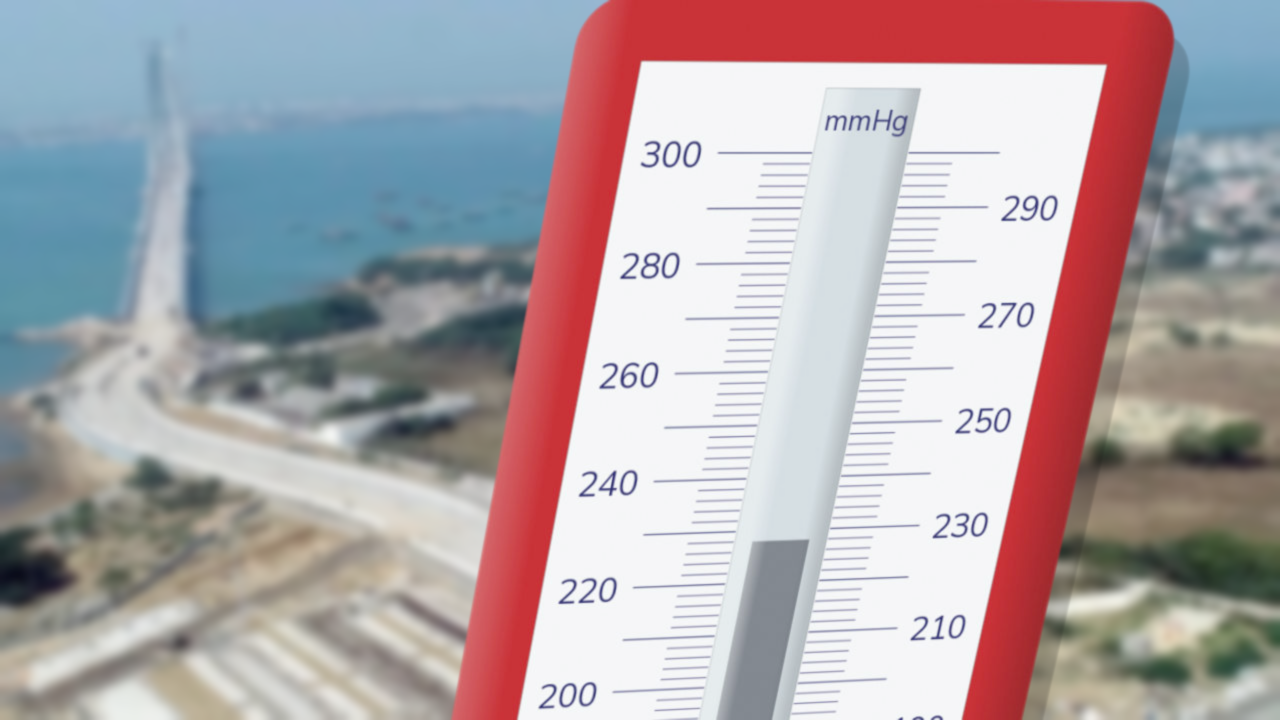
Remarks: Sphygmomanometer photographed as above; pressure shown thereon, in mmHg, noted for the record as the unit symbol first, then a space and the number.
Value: mmHg 228
